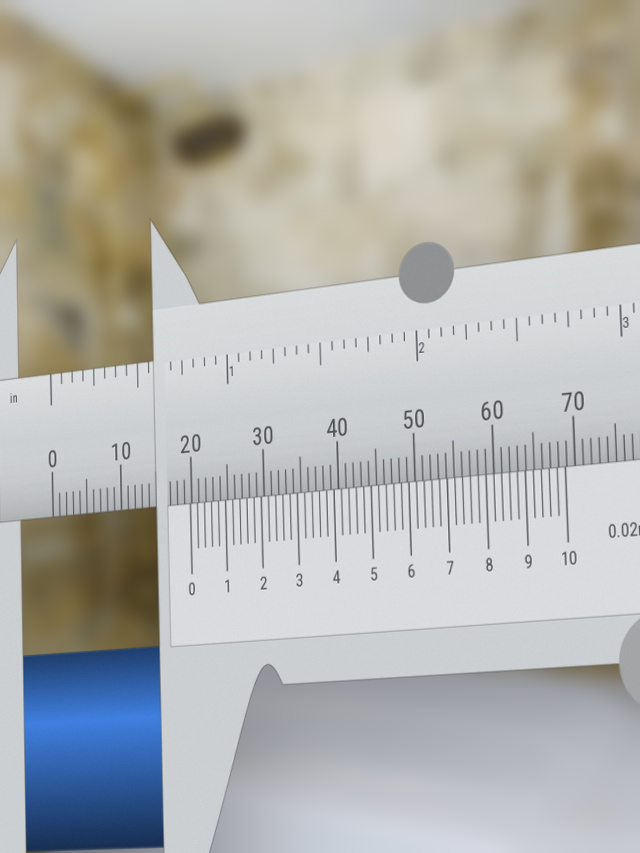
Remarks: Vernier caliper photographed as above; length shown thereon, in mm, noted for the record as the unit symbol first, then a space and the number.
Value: mm 19.8
